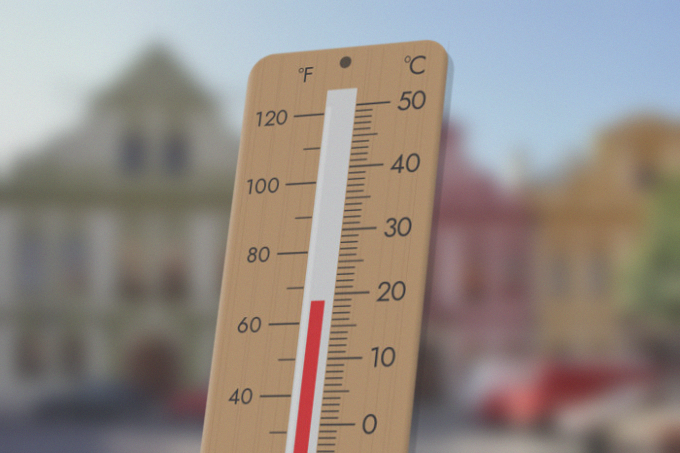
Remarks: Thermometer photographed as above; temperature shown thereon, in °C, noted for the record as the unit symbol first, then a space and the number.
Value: °C 19
